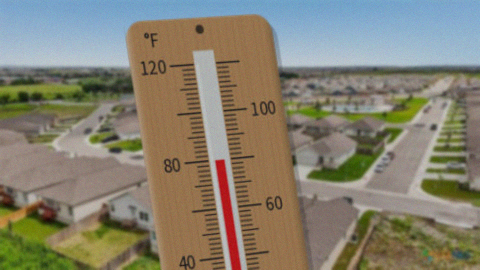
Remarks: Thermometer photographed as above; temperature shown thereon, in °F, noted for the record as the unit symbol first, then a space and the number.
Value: °F 80
